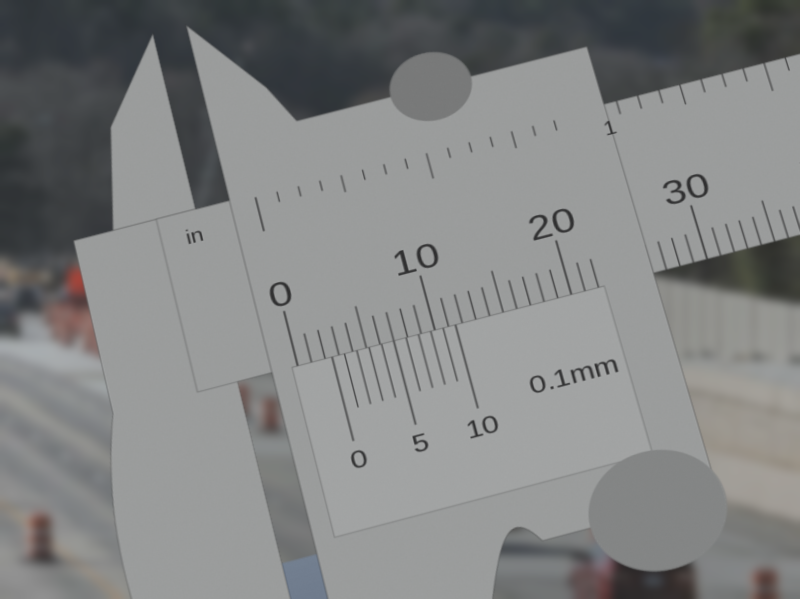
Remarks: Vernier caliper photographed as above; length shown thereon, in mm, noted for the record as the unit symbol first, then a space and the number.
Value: mm 2.5
